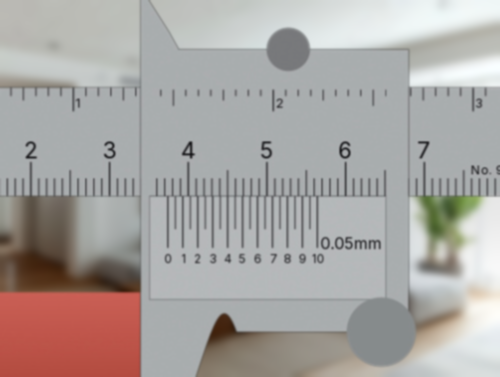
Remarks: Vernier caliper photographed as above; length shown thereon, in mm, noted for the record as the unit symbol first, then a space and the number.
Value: mm 37.4
